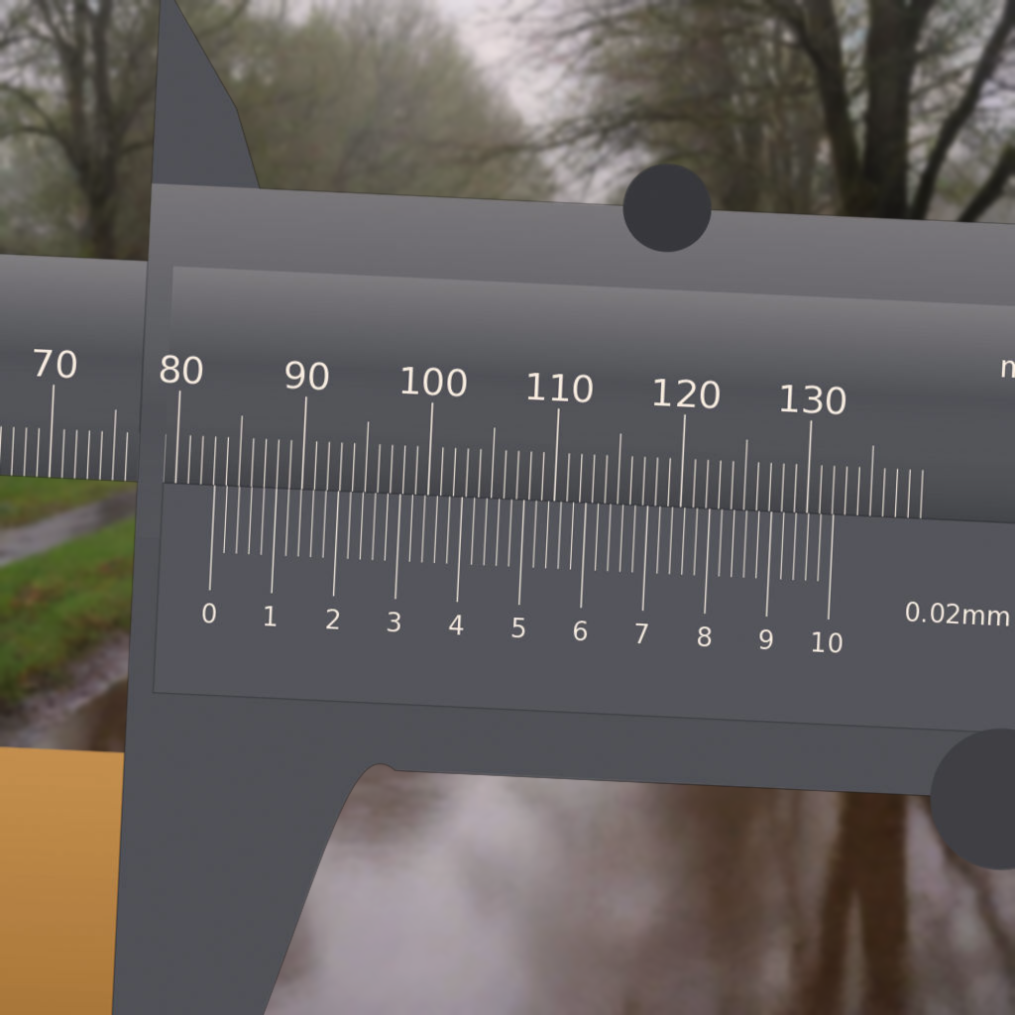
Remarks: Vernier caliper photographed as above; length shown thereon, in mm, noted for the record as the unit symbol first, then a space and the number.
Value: mm 83.1
